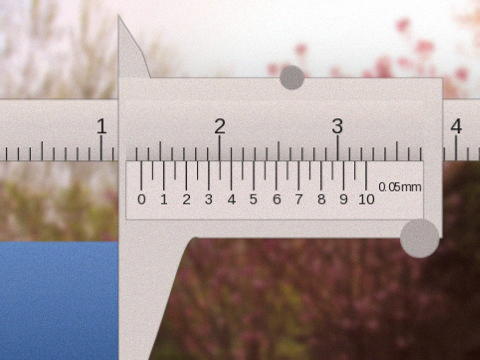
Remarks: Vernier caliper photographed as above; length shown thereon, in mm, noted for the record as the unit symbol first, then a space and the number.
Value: mm 13.4
